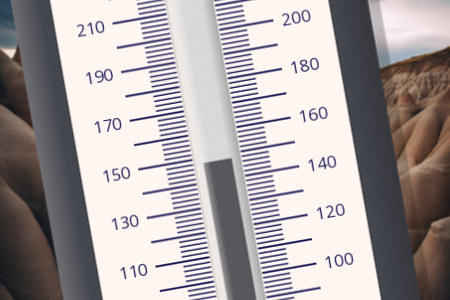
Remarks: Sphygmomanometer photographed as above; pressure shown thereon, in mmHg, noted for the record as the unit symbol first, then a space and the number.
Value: mmHg 148
